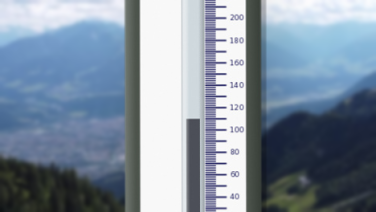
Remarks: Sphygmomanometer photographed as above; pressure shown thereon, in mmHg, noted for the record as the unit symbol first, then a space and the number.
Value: mmHg 110
